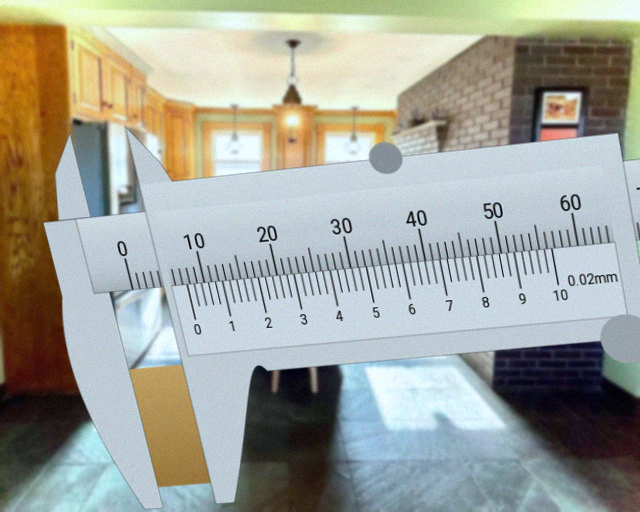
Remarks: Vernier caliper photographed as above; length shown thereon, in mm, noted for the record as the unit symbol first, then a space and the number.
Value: mm 7.6
